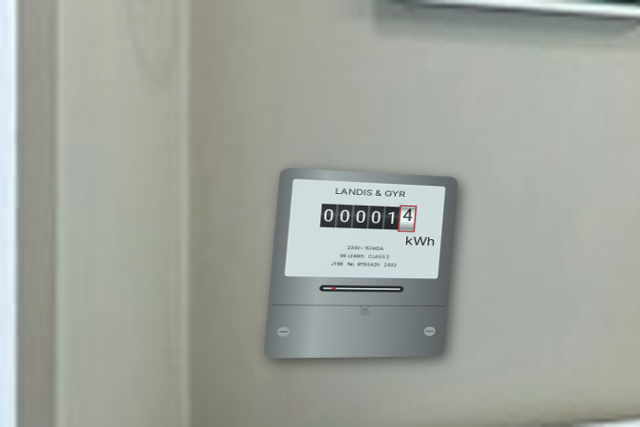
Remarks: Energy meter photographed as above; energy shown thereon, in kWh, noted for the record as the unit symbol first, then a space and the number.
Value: kWh 1.4
